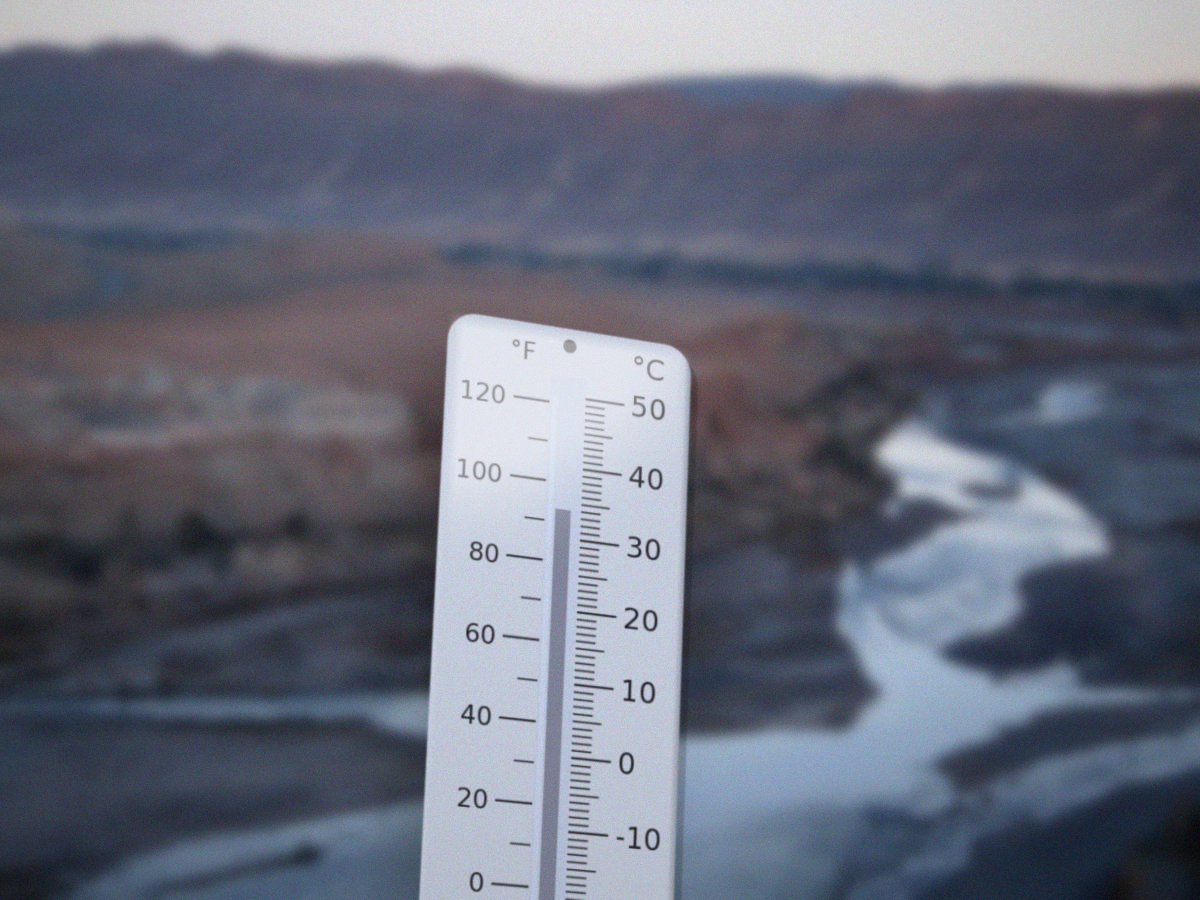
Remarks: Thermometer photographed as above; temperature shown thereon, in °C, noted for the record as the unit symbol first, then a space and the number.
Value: °C 34
